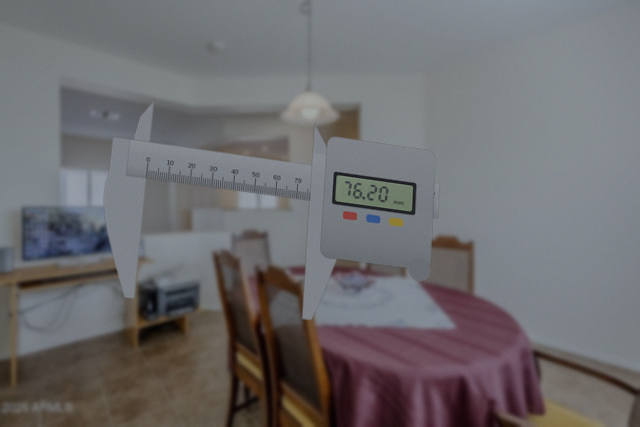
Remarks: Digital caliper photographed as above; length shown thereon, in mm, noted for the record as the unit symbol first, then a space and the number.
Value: mm 76.20
